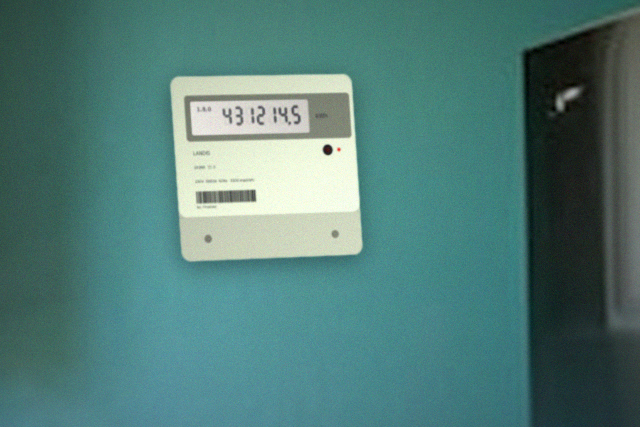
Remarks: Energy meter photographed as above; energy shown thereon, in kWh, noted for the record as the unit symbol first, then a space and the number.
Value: kWh 431214.5
